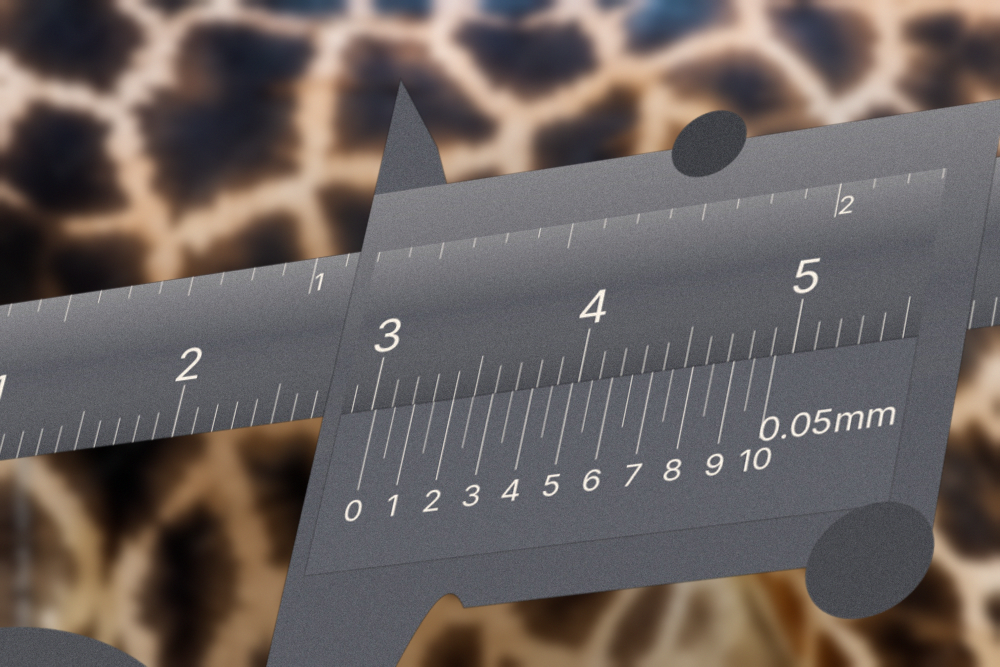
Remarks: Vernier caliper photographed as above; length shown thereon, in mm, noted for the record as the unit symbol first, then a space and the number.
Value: mm 30.2
